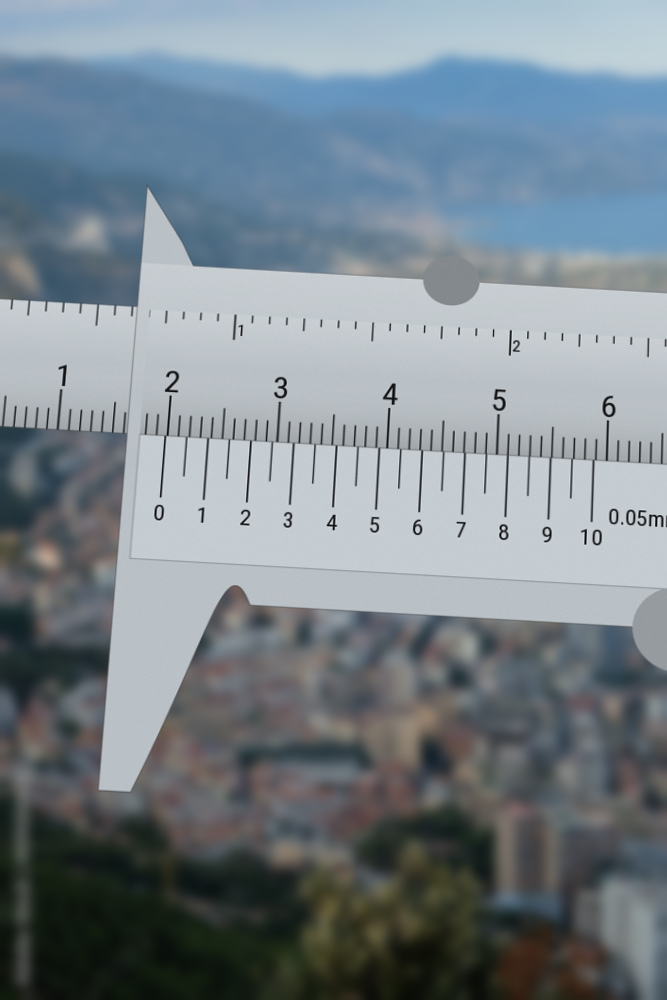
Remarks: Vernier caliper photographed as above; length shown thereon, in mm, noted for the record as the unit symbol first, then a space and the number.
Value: mm 19.8
